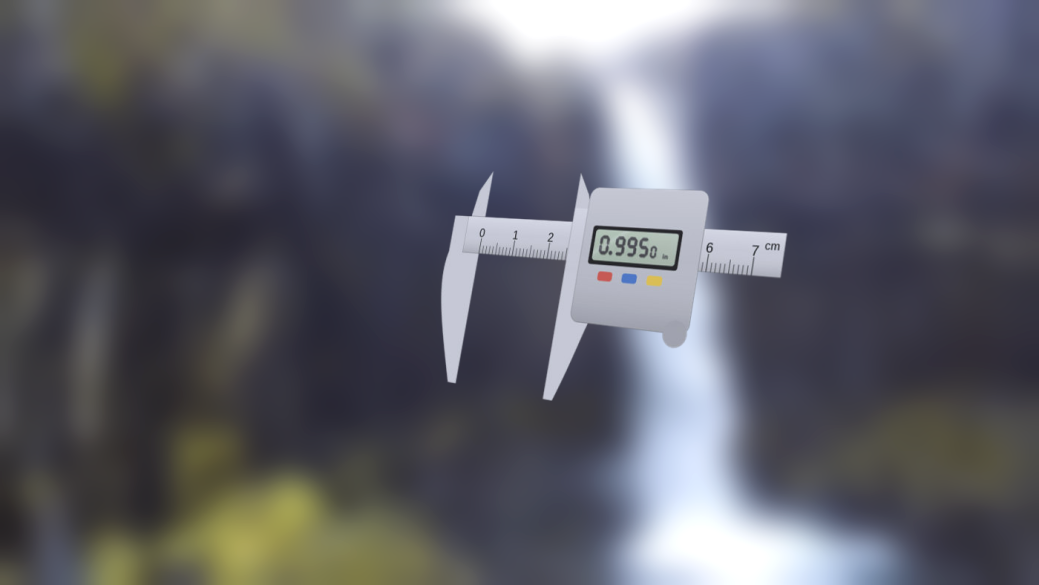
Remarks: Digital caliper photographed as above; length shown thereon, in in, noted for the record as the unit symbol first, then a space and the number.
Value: in 0.9950
